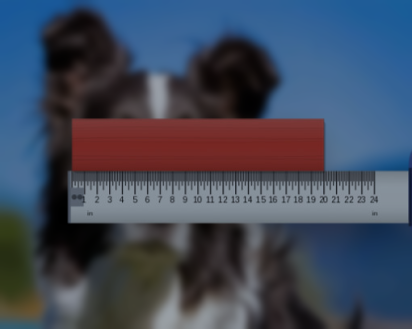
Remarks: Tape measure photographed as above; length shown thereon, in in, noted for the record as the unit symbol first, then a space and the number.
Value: in 20
